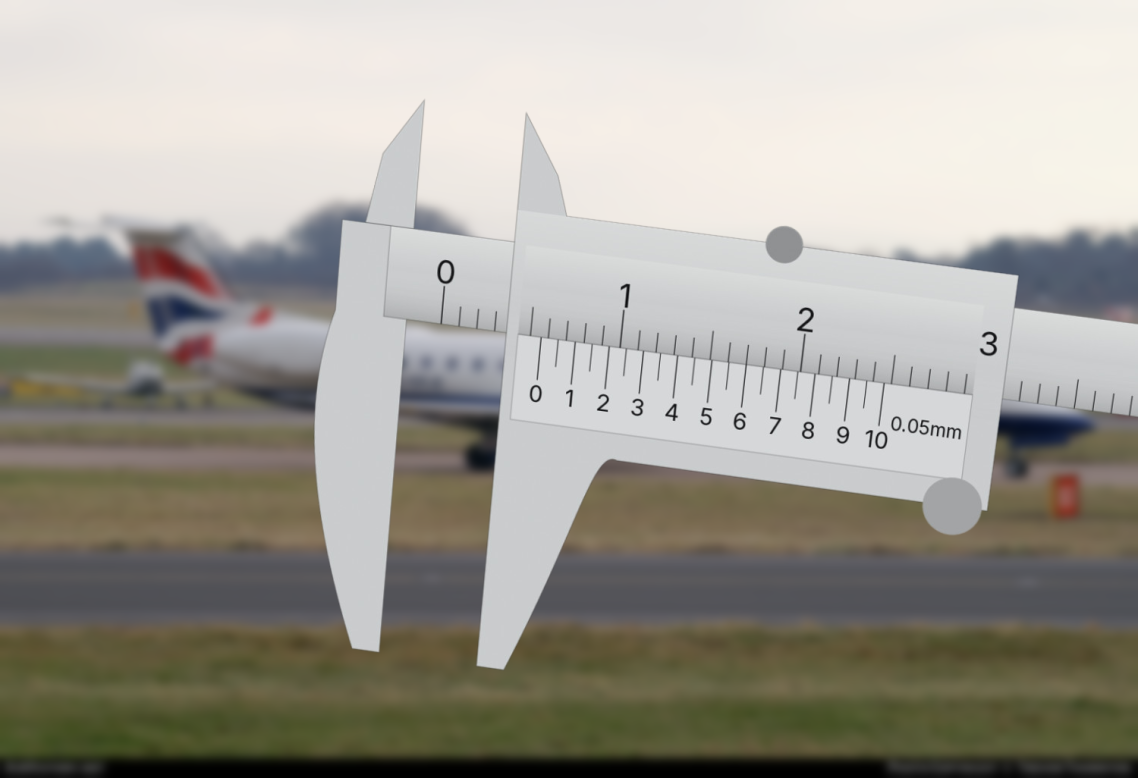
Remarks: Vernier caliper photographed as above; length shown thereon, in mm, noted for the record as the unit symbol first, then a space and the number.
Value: mm 5.6
